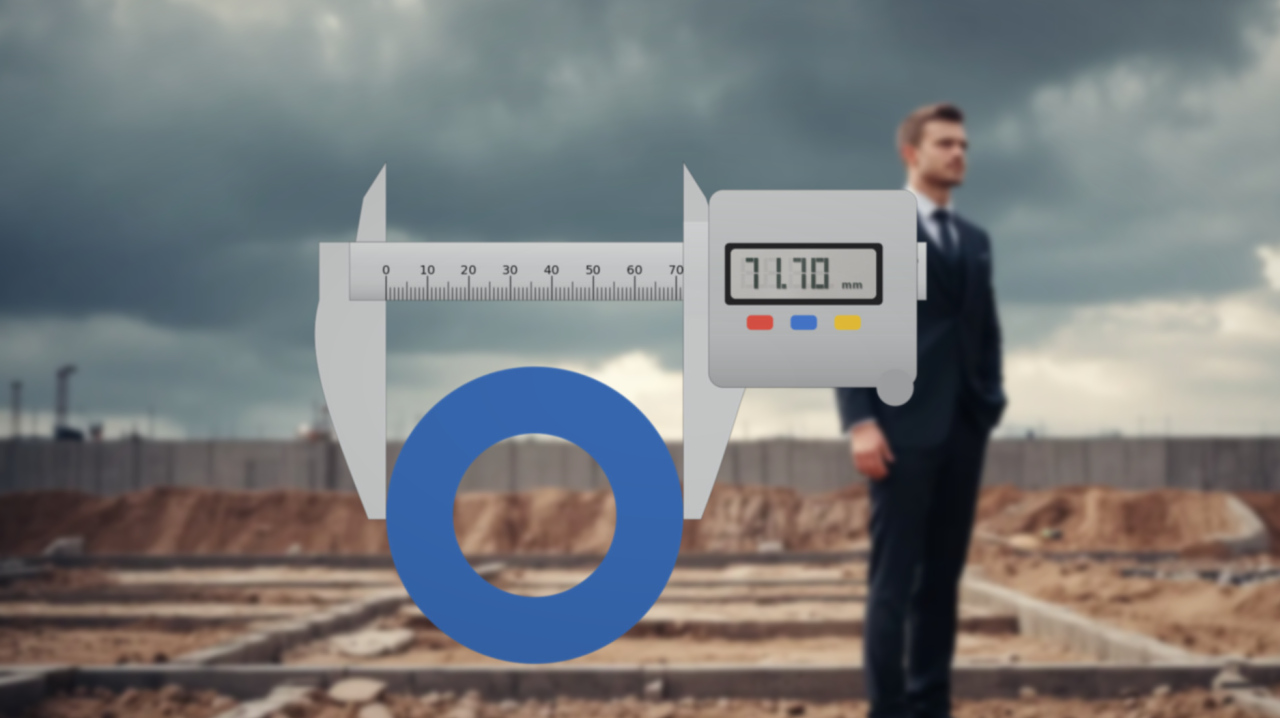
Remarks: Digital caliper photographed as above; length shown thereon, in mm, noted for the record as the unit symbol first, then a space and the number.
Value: mm 71.70
